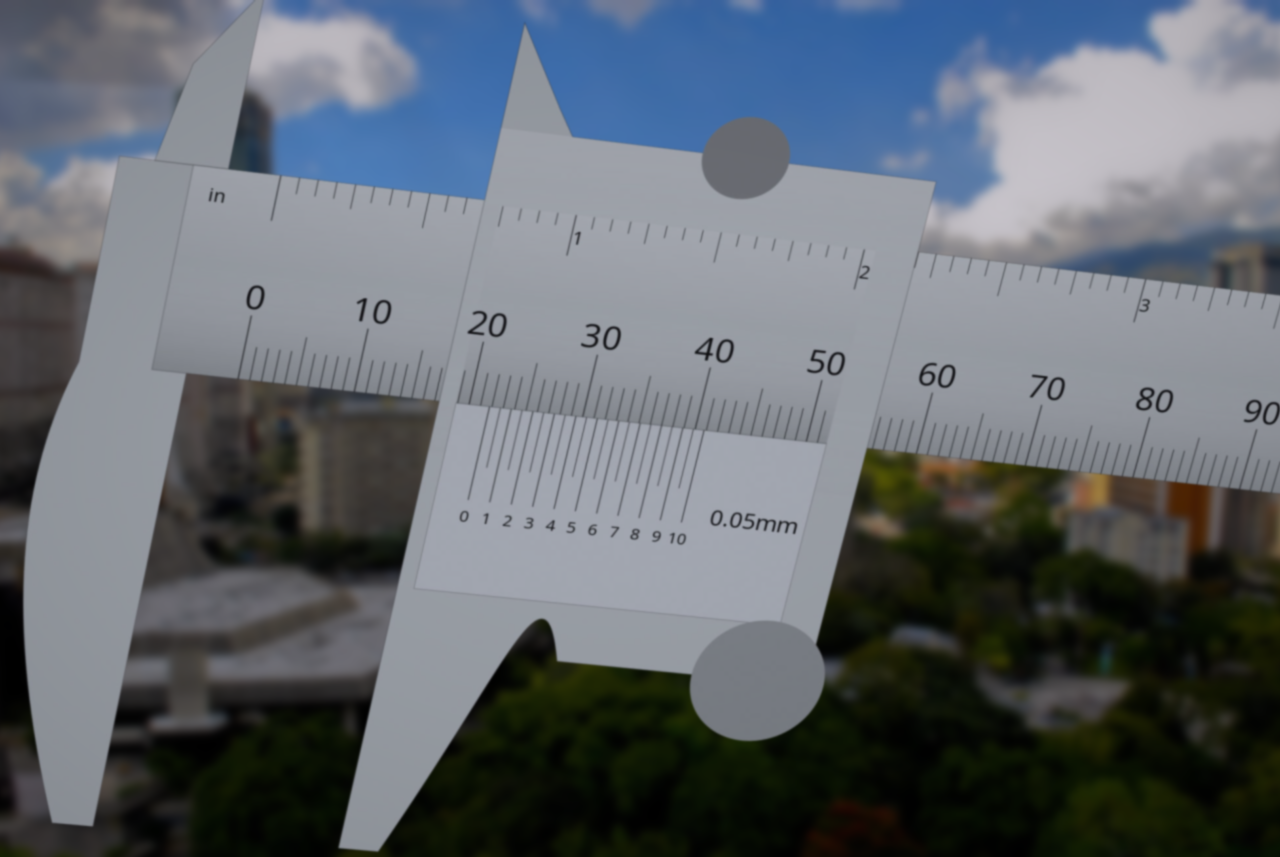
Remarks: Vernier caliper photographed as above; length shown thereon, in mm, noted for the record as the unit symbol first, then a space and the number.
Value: mm 21.8
